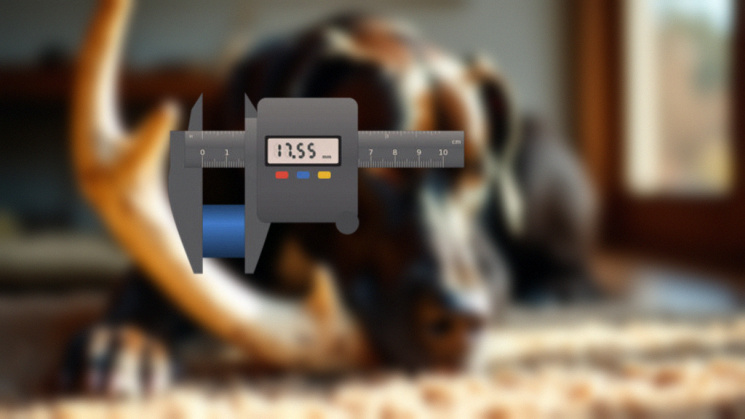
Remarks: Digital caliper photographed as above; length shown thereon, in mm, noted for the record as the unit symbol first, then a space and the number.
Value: mm 17.55
